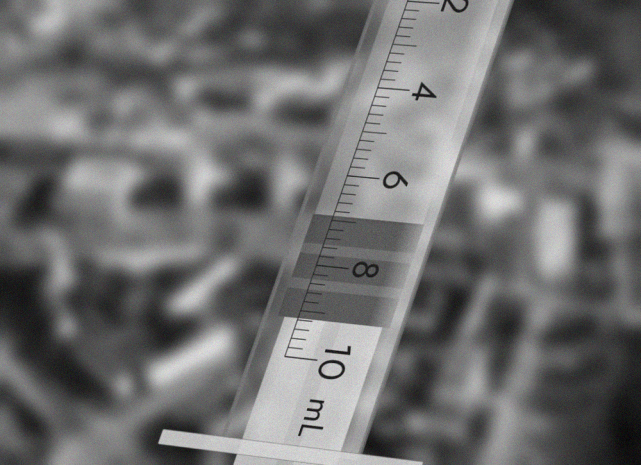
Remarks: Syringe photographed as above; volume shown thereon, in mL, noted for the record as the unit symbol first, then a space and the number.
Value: mL 6.9
